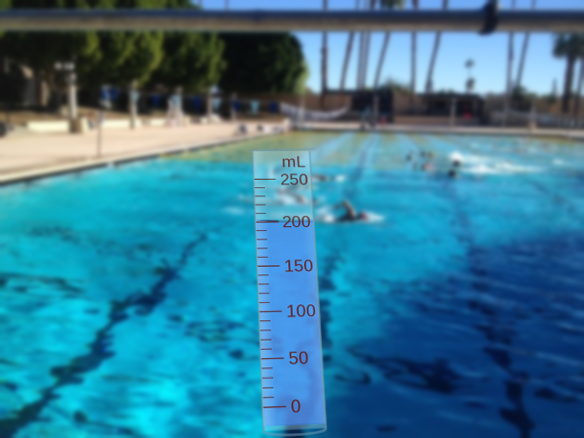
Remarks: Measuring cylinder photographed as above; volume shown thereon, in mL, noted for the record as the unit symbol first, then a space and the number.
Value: mL 200
